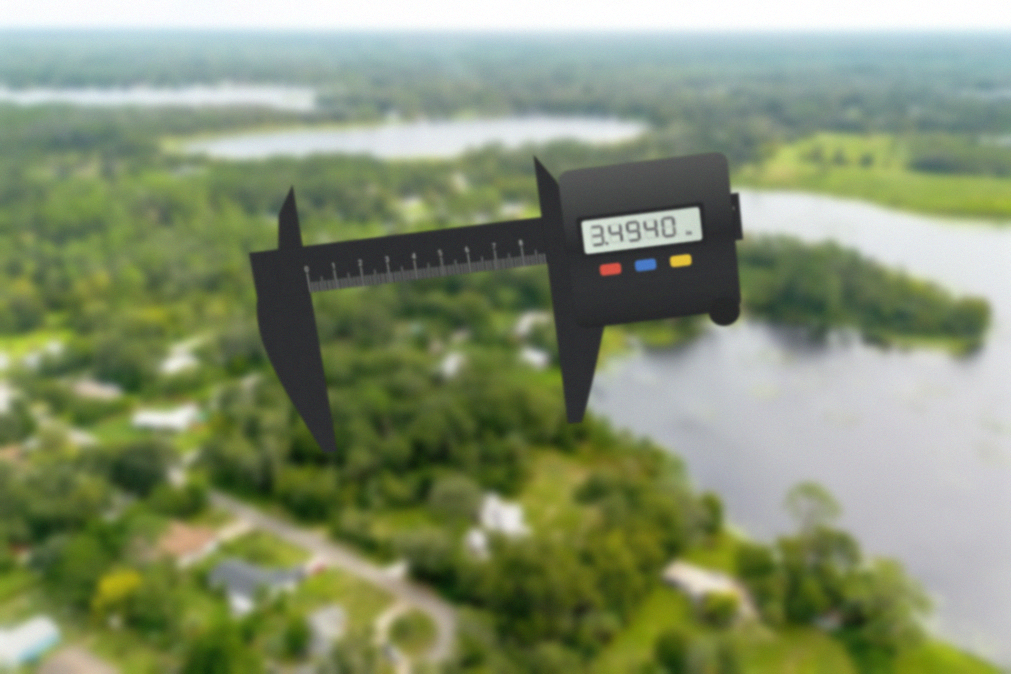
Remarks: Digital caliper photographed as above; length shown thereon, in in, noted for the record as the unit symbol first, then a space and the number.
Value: in 3.4940
